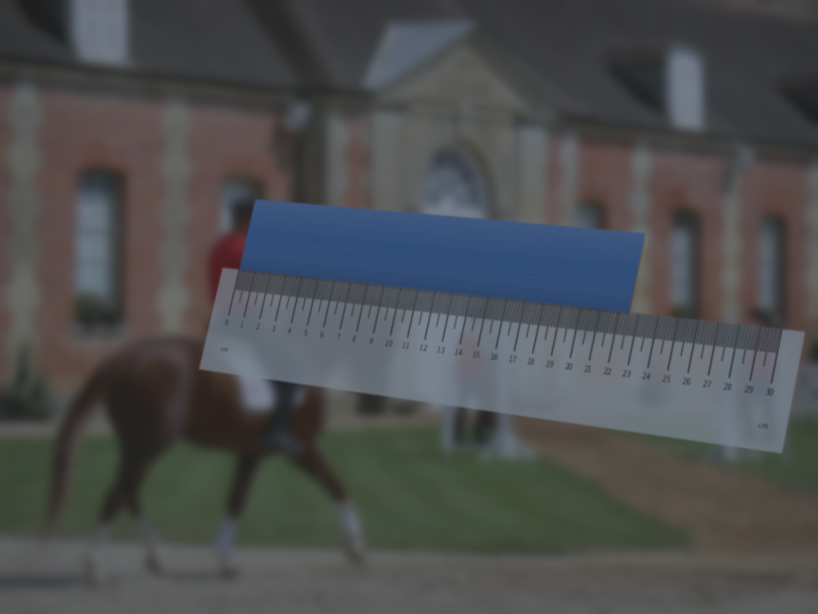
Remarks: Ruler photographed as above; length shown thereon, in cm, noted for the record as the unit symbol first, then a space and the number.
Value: cm 22.5
